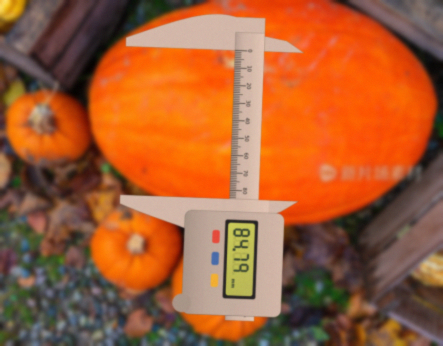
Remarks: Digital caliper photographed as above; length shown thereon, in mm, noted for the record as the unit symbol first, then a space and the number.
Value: mm 84.79
